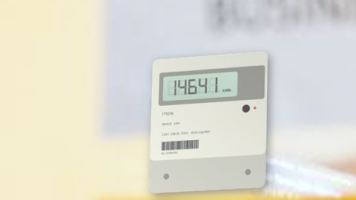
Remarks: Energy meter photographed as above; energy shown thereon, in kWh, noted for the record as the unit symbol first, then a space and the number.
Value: kWh 14641
